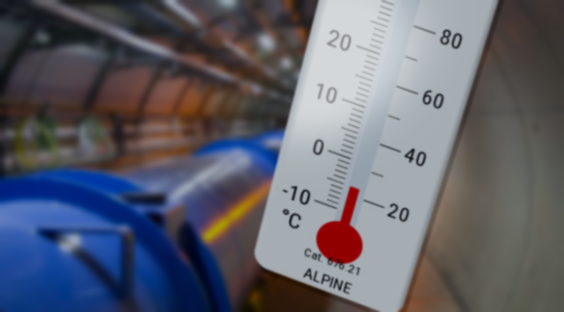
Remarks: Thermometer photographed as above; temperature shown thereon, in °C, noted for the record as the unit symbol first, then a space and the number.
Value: °C -5
